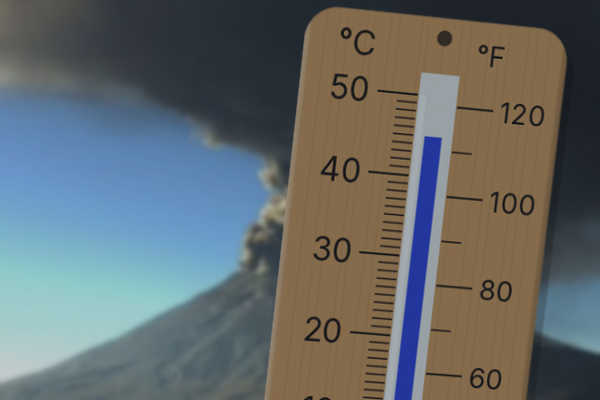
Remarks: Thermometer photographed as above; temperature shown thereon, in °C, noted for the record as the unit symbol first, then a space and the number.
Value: °C 45
